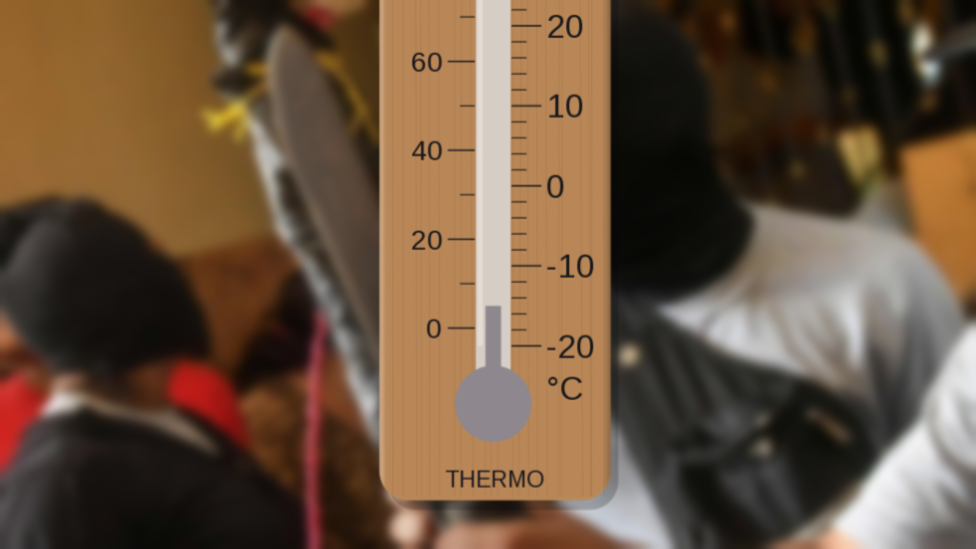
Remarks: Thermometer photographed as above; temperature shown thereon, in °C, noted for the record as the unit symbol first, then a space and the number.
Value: °C -15
